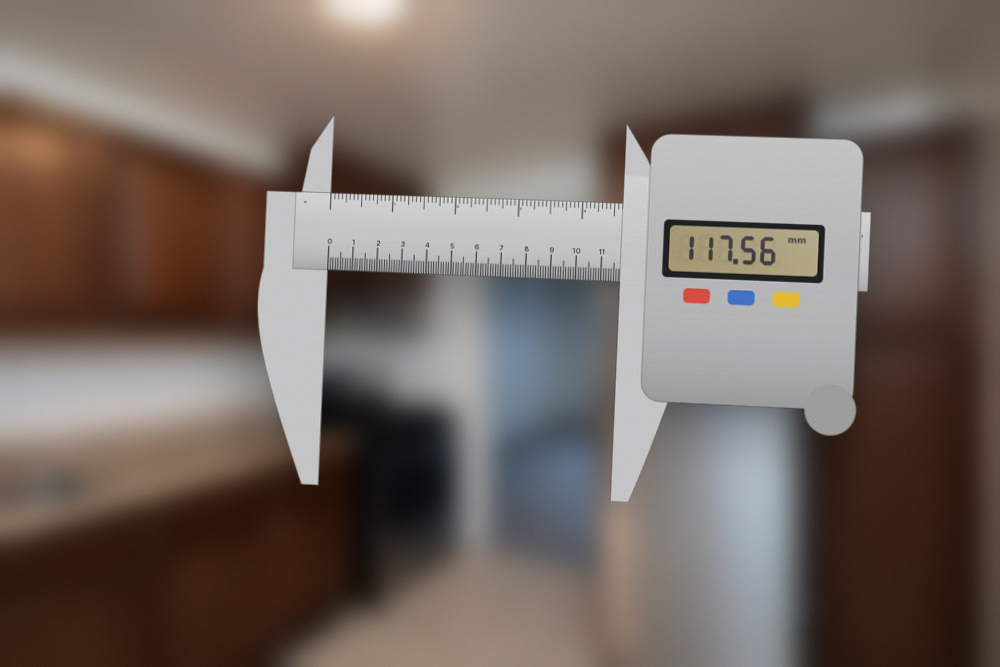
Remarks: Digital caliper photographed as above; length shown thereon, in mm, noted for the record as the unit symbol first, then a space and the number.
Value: mm 117.56
